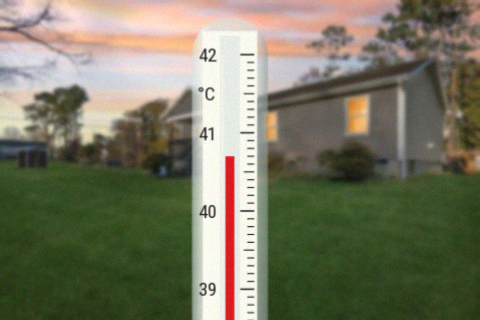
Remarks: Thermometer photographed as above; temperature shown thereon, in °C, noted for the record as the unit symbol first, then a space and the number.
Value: °C 40.7
